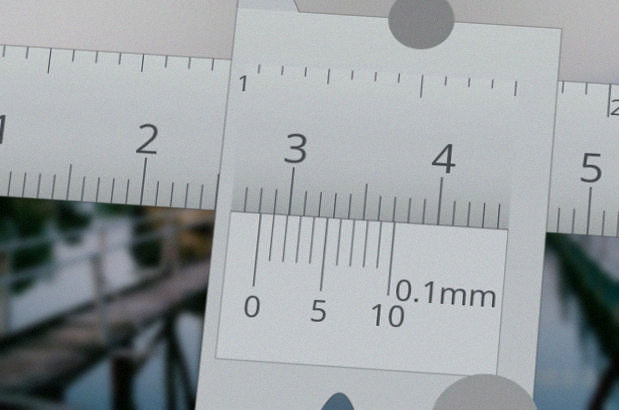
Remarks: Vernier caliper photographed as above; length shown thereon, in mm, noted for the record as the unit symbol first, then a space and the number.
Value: mm 28.1
